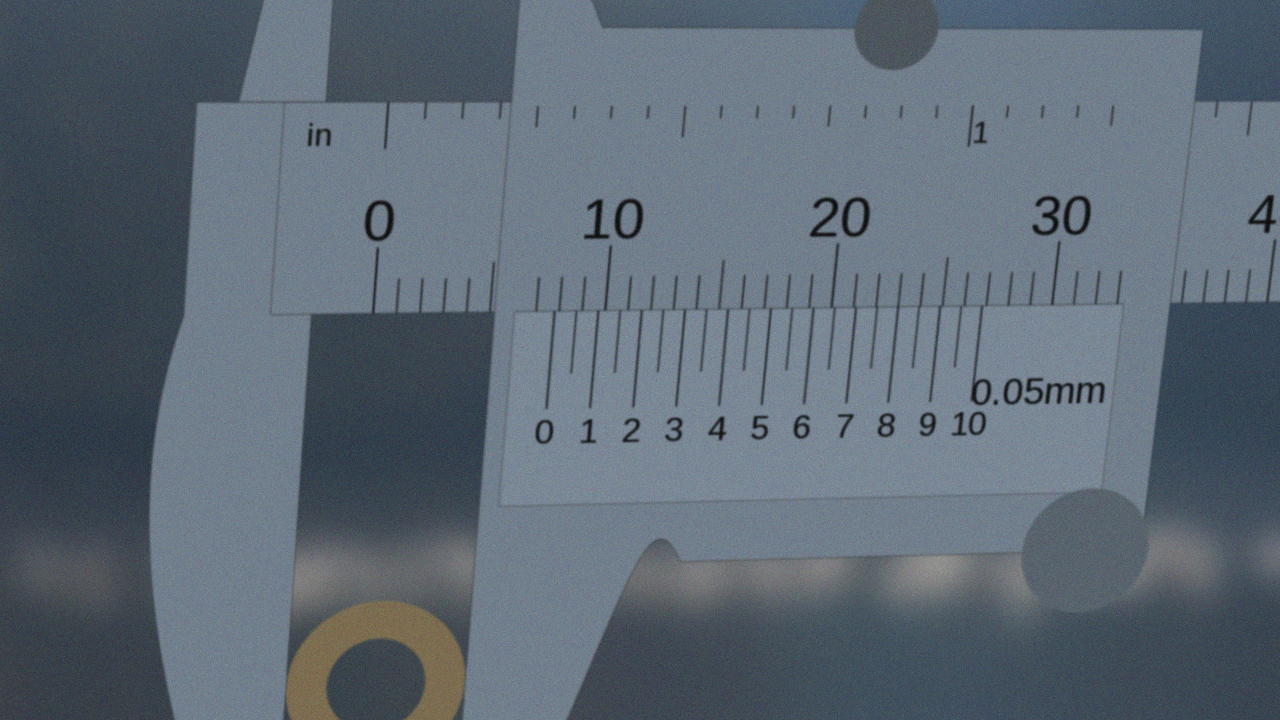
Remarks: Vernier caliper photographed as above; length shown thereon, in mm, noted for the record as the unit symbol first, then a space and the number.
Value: mm 7.8
